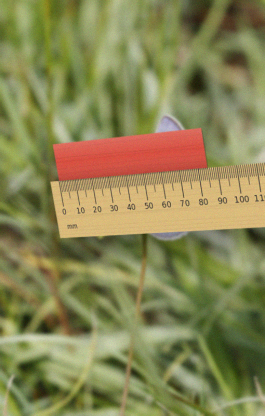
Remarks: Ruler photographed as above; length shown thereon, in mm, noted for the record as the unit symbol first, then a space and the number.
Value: mm 85
